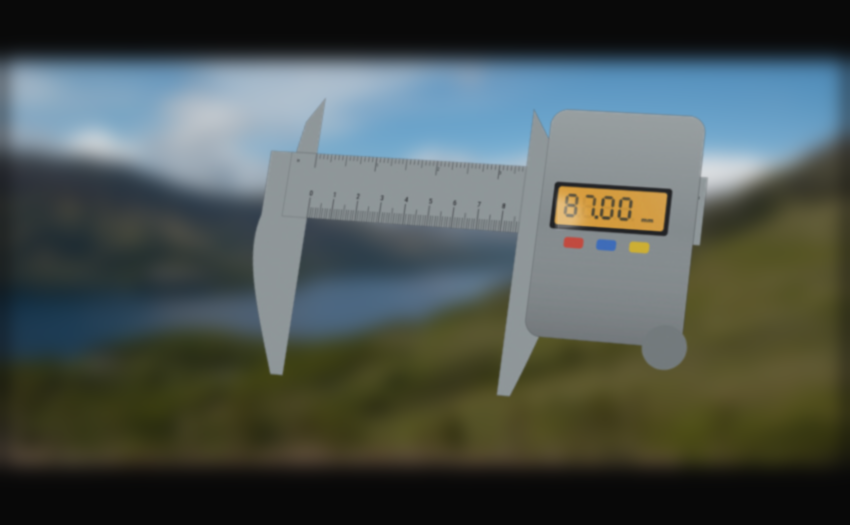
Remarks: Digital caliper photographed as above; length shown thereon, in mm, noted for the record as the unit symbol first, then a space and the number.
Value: mm 87.00
